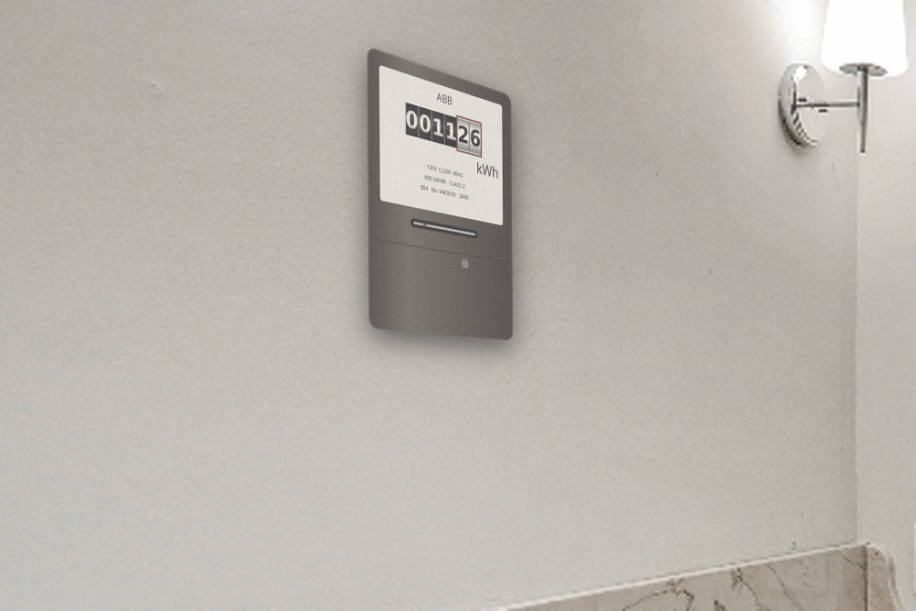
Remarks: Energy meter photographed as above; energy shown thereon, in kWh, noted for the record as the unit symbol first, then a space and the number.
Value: kWh 11.26
